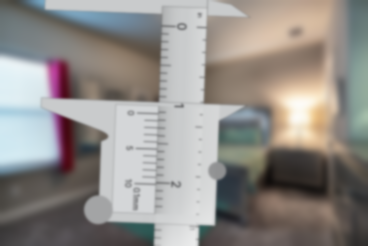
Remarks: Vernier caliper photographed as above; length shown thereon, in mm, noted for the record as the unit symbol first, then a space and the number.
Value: mm 11.2
